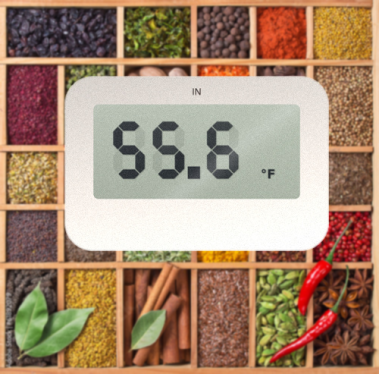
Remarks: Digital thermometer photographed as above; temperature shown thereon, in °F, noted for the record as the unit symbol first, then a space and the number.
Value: °F 55.6
